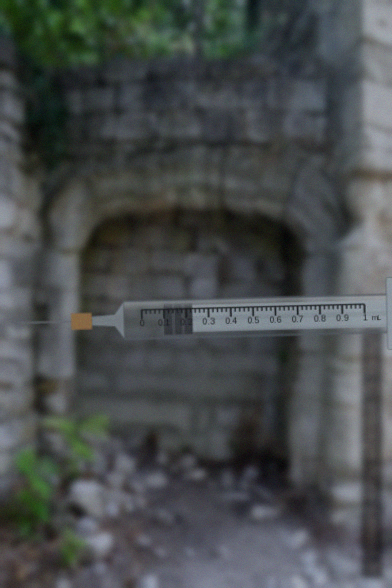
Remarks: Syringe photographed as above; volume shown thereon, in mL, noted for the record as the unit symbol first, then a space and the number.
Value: mL 0.1
